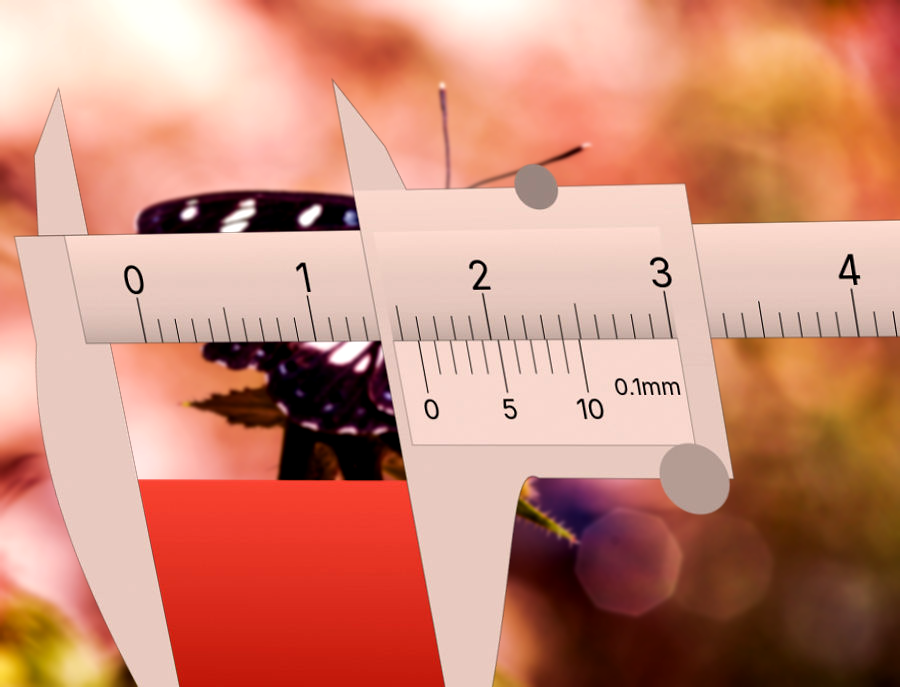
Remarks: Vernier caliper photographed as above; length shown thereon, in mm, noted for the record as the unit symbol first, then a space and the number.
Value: mm 15.9
